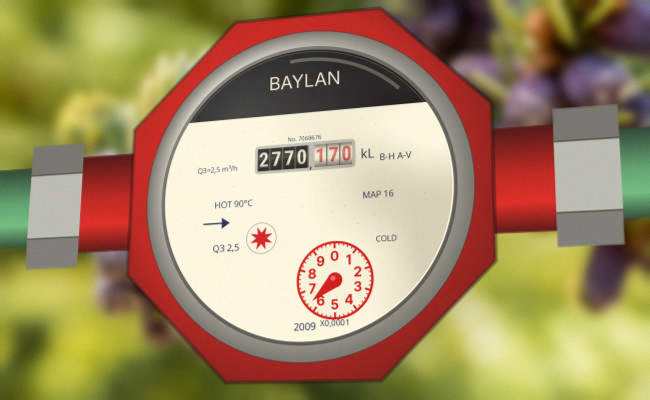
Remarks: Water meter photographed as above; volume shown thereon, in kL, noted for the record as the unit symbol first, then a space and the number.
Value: kL 2770.1706
